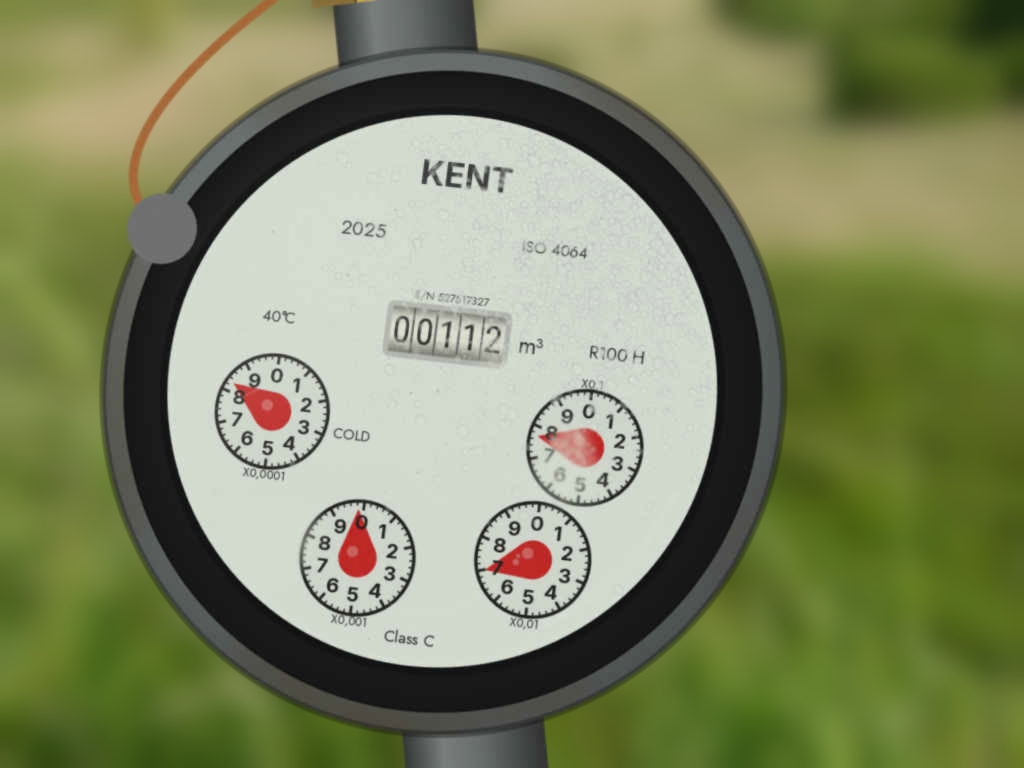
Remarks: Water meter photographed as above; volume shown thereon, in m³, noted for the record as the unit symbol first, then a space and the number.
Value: m³ 112.7698
